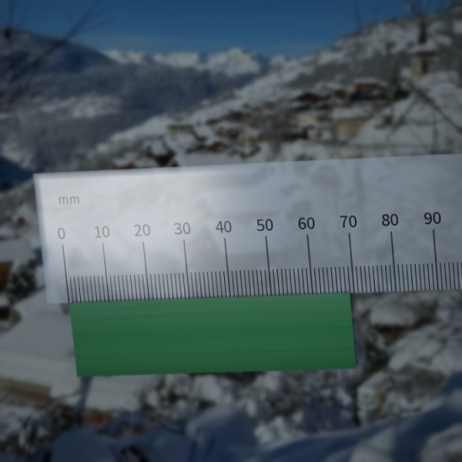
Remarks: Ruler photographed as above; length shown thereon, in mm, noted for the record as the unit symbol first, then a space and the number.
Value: mm 69
